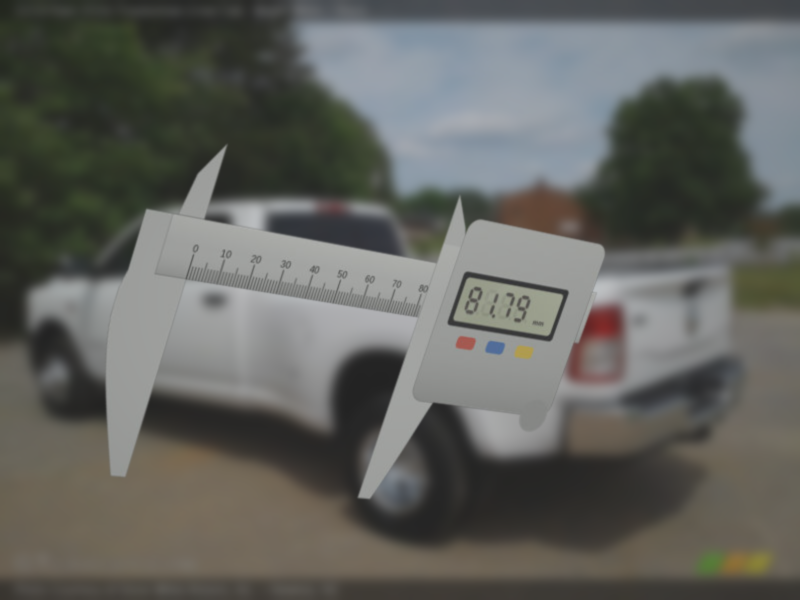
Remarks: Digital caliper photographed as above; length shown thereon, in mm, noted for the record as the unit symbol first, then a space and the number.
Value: mm 81.79
